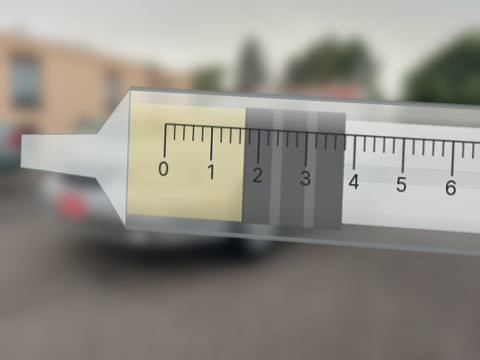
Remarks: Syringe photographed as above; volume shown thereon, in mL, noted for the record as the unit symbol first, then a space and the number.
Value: mL 1.7
